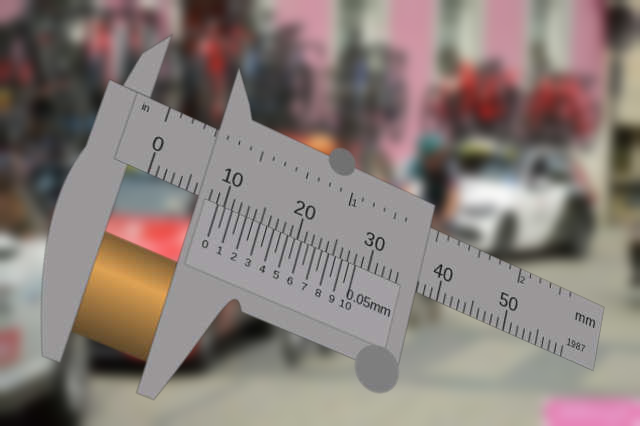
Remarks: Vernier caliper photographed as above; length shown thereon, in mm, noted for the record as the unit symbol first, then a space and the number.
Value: mm 9.2
